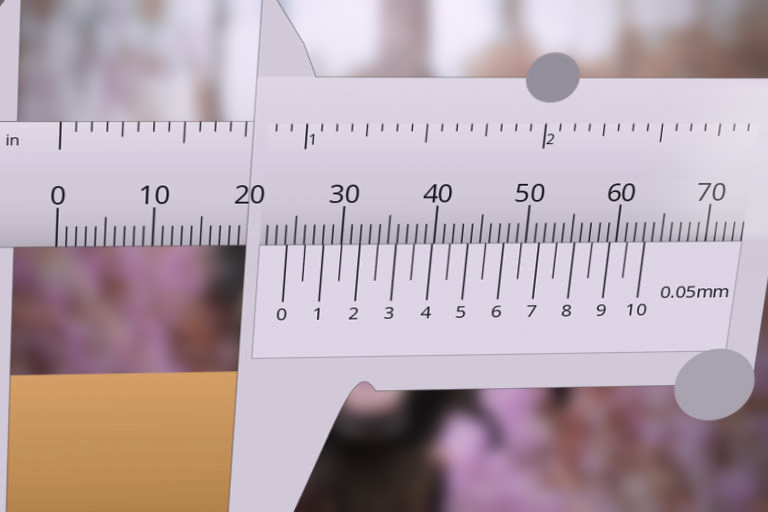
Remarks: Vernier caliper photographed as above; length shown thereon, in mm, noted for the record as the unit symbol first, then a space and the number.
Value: mm 24.2
